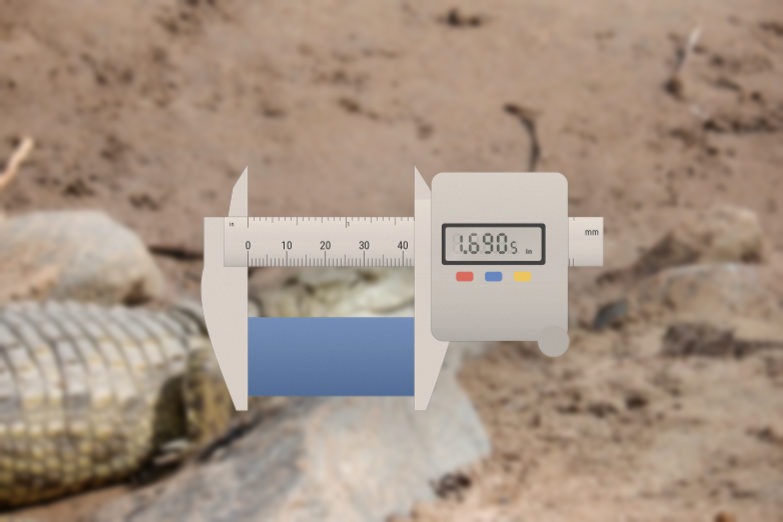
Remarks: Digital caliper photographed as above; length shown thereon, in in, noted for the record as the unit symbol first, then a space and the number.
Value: in 1.6905
